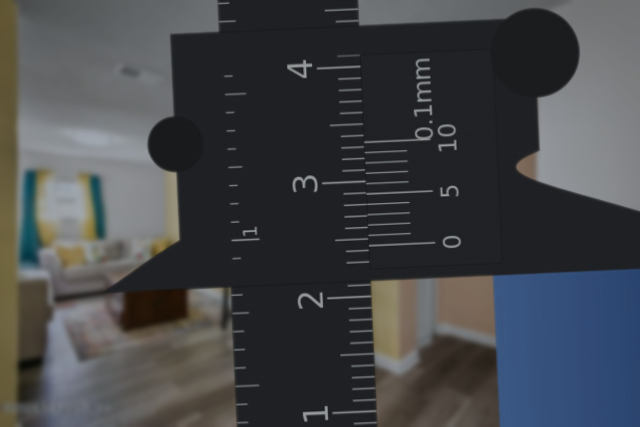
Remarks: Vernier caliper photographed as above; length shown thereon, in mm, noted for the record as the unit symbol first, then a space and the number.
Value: mm 24.4
